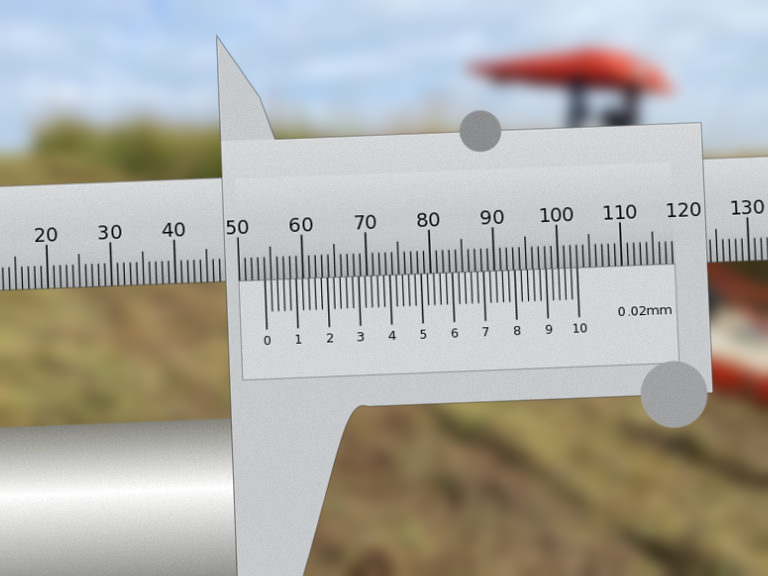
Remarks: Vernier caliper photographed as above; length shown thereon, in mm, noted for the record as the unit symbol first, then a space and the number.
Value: mm 54.0
